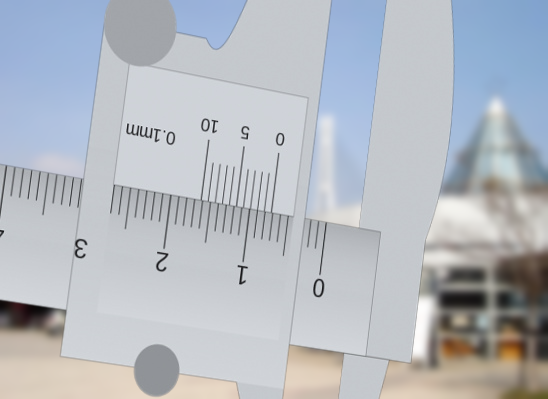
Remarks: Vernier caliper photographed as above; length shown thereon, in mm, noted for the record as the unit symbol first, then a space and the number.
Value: mm 7.2
